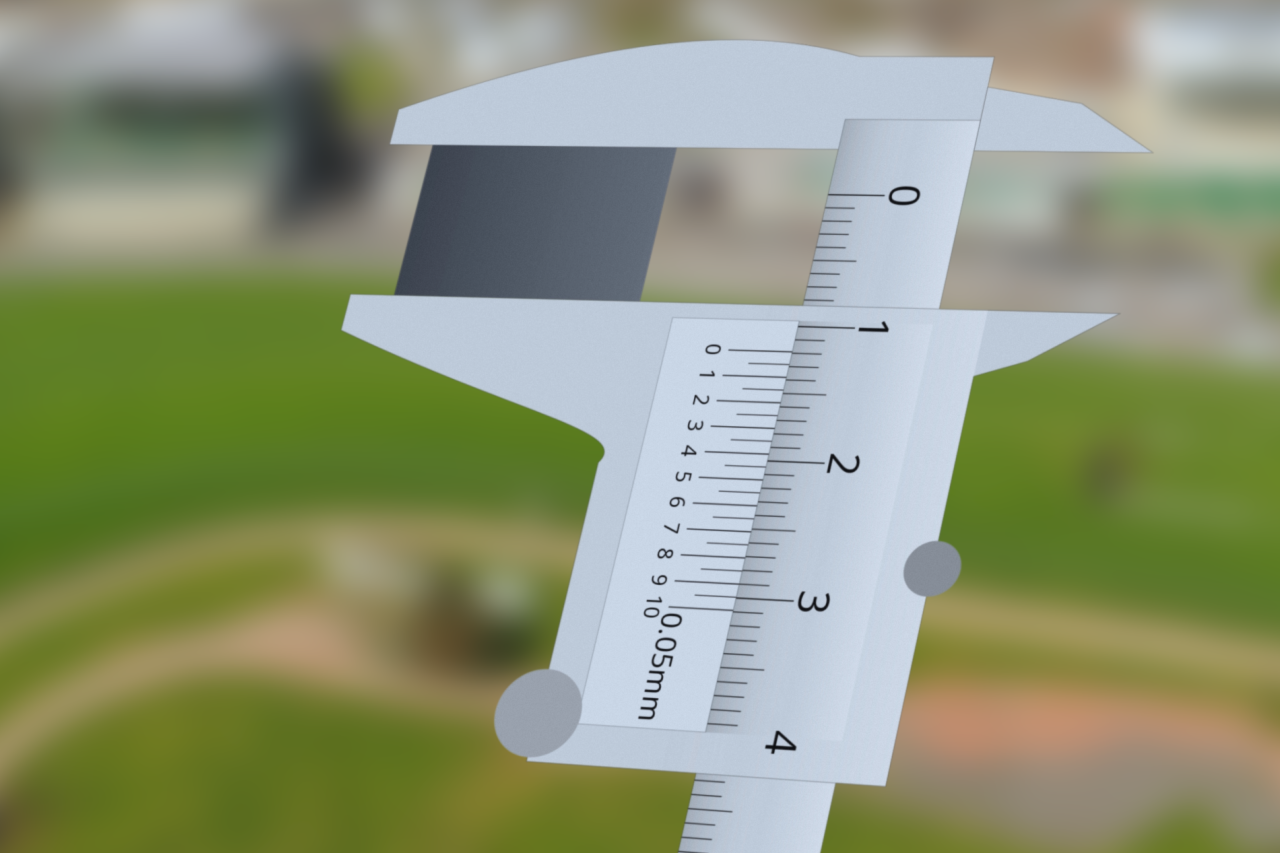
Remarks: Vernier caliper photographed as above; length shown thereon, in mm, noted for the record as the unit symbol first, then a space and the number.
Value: mm 11.9
